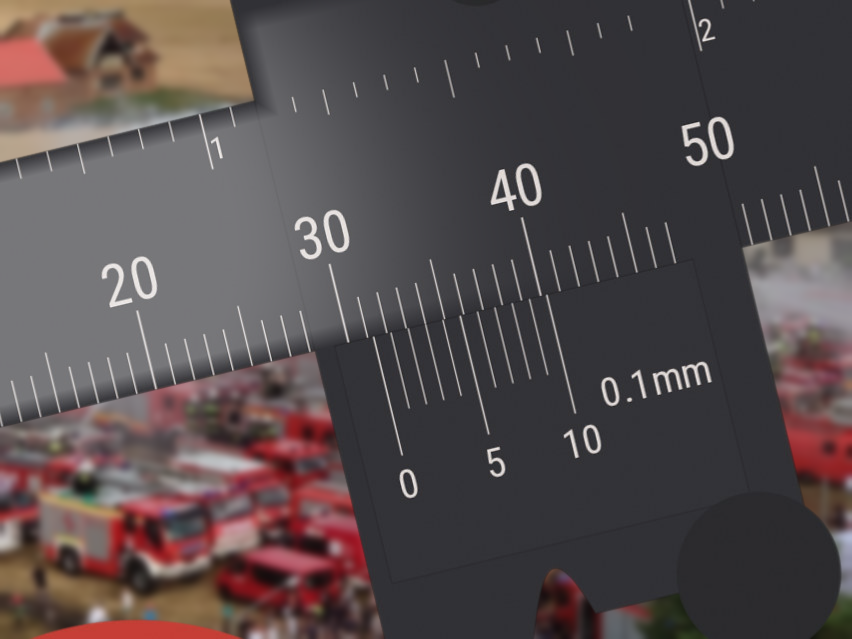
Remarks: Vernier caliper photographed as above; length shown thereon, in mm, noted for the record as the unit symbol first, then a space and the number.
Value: mm 31.3
